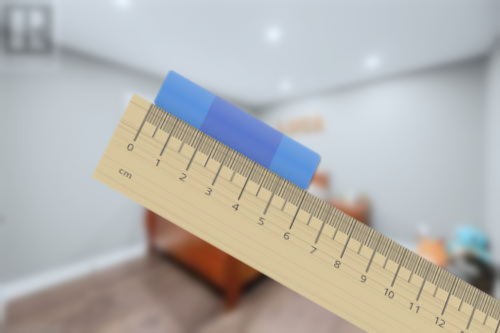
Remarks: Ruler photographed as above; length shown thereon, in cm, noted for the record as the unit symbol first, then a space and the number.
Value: cm 6
